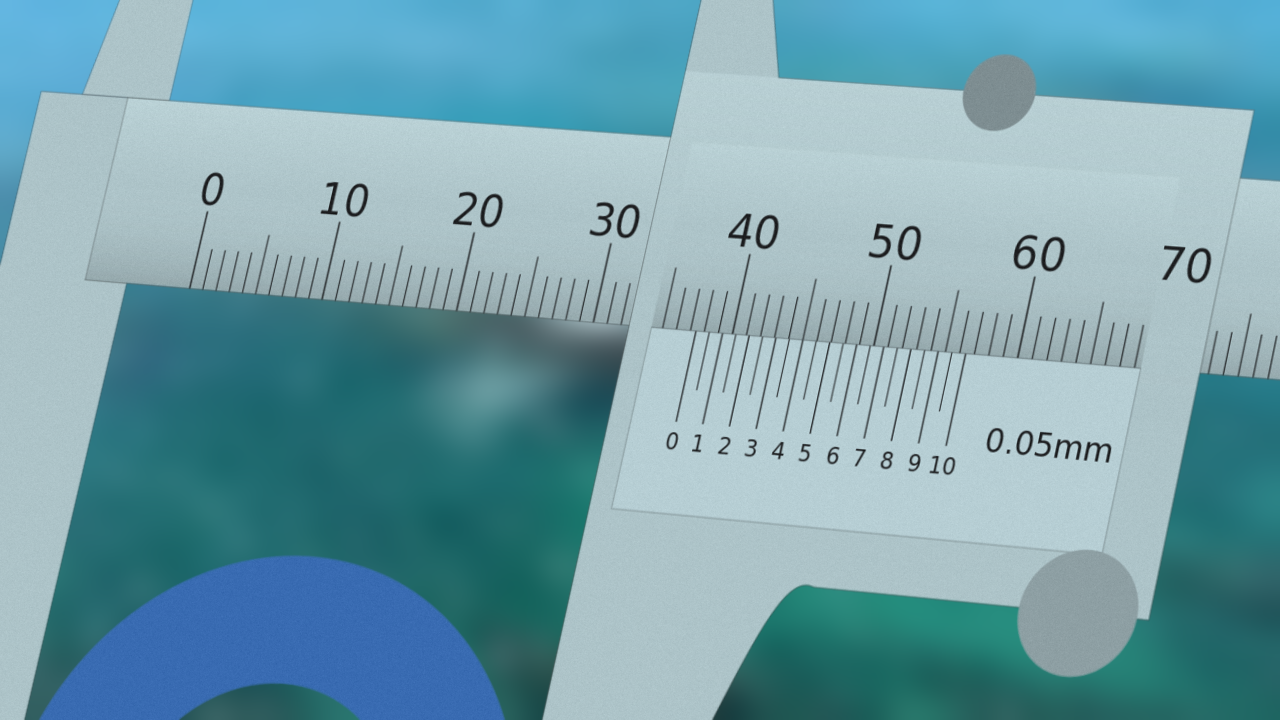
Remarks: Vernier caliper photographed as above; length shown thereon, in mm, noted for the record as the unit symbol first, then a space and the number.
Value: mm 37.4
